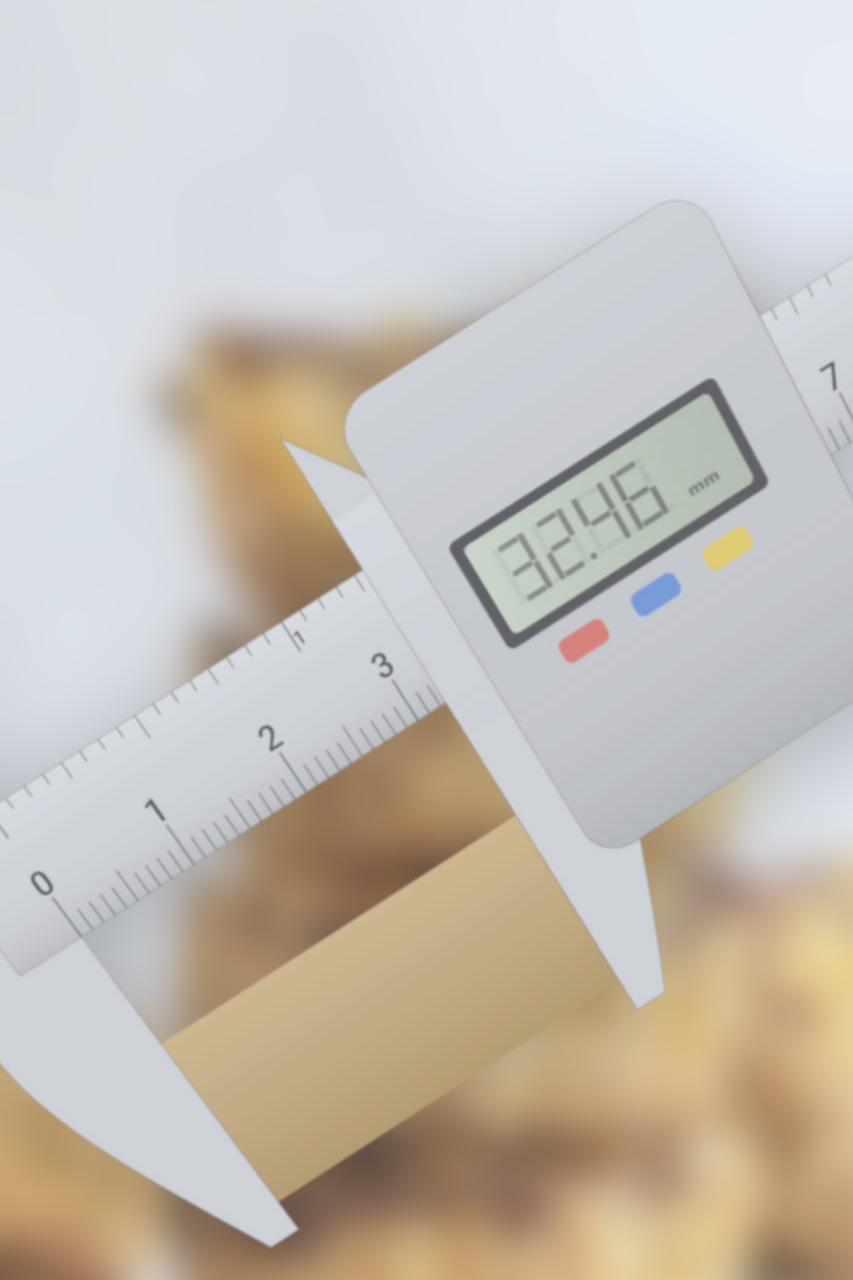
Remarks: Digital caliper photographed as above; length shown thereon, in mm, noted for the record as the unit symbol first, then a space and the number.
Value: mm 32.46
